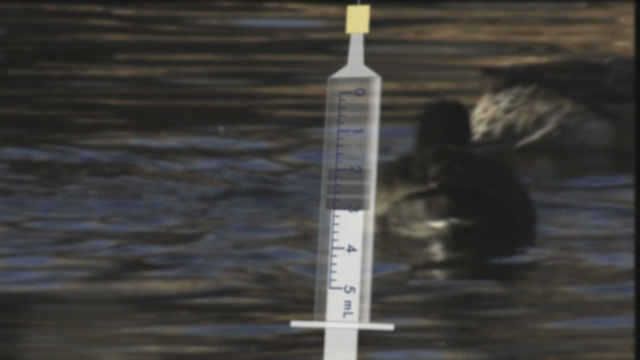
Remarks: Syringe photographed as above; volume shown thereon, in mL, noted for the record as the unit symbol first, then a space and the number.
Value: mL 2
